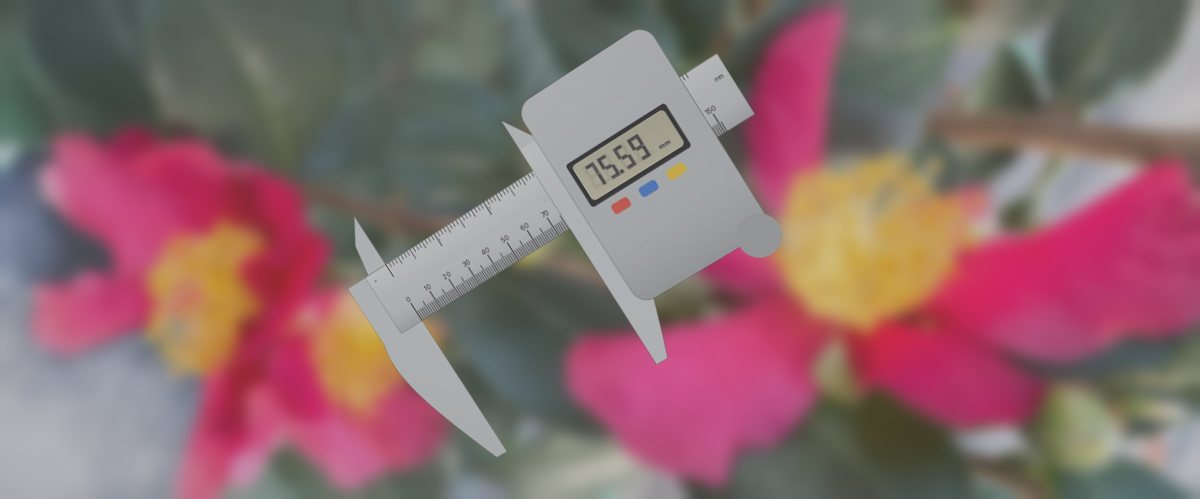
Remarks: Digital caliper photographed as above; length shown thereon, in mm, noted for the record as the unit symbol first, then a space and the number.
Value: mm 75.59
